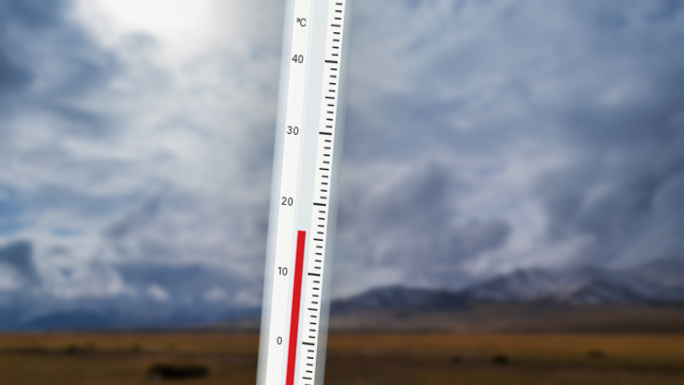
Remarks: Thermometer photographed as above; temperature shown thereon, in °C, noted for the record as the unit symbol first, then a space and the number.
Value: °C 16
